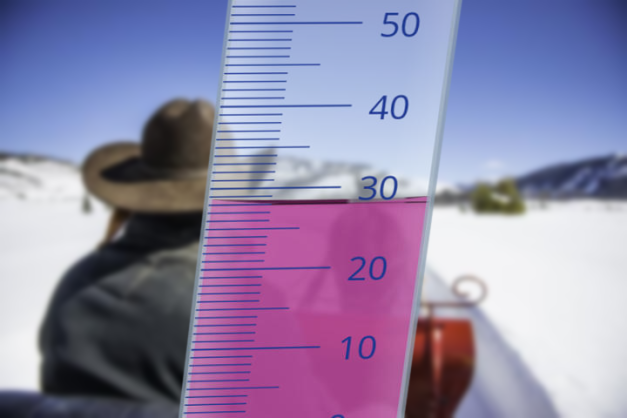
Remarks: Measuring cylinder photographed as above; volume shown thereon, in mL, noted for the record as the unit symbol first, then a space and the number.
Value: mL 28
